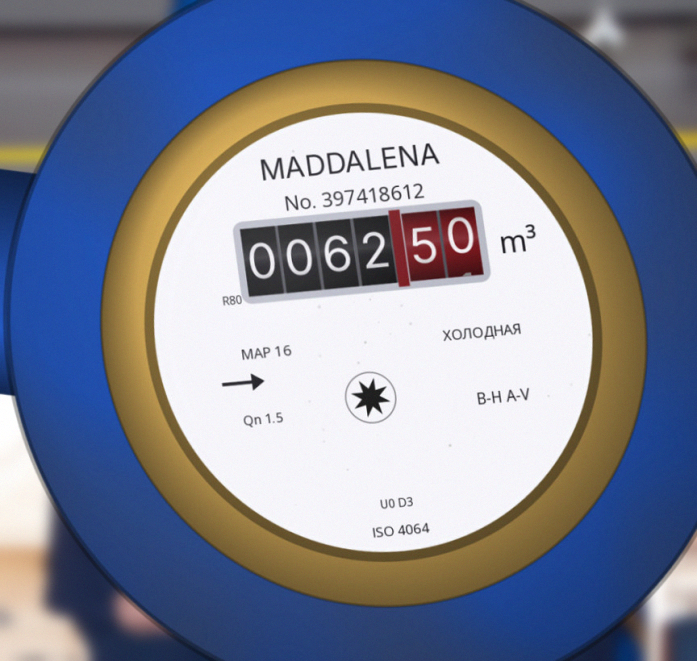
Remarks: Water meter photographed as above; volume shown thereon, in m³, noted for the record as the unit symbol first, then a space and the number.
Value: m³ 62.50
